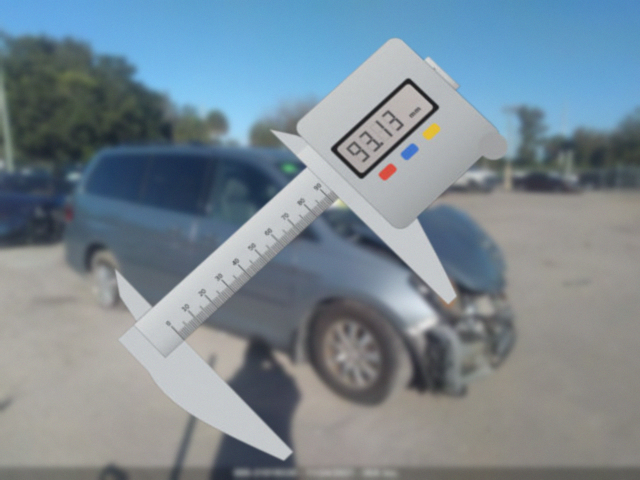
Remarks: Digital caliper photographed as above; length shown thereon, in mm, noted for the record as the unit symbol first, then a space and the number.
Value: mm 93.13
